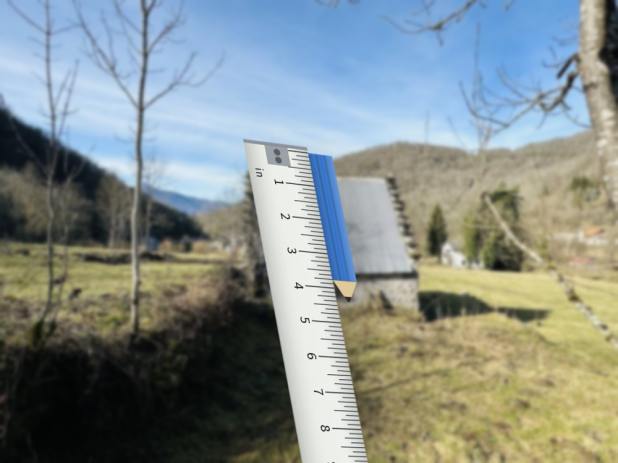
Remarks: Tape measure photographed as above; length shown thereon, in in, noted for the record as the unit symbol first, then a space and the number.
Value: in 4.375
